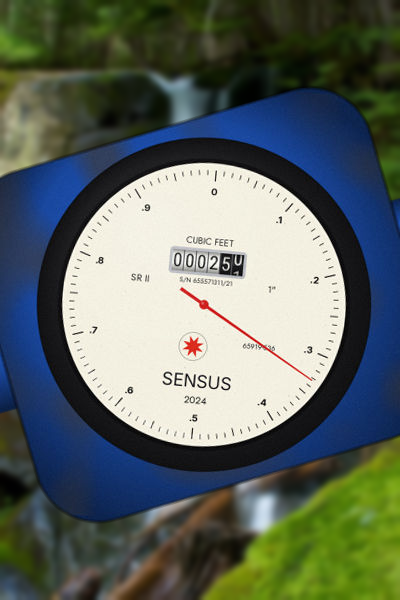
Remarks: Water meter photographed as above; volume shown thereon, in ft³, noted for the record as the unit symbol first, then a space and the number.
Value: ft³ 250.33
